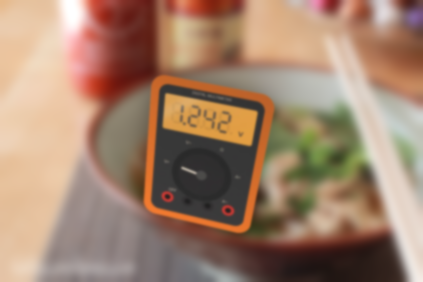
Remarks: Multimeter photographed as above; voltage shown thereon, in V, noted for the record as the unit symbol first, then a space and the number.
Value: V 1.242
